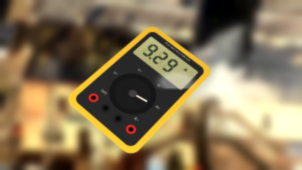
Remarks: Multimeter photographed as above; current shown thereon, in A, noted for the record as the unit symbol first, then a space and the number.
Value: A 9.29
